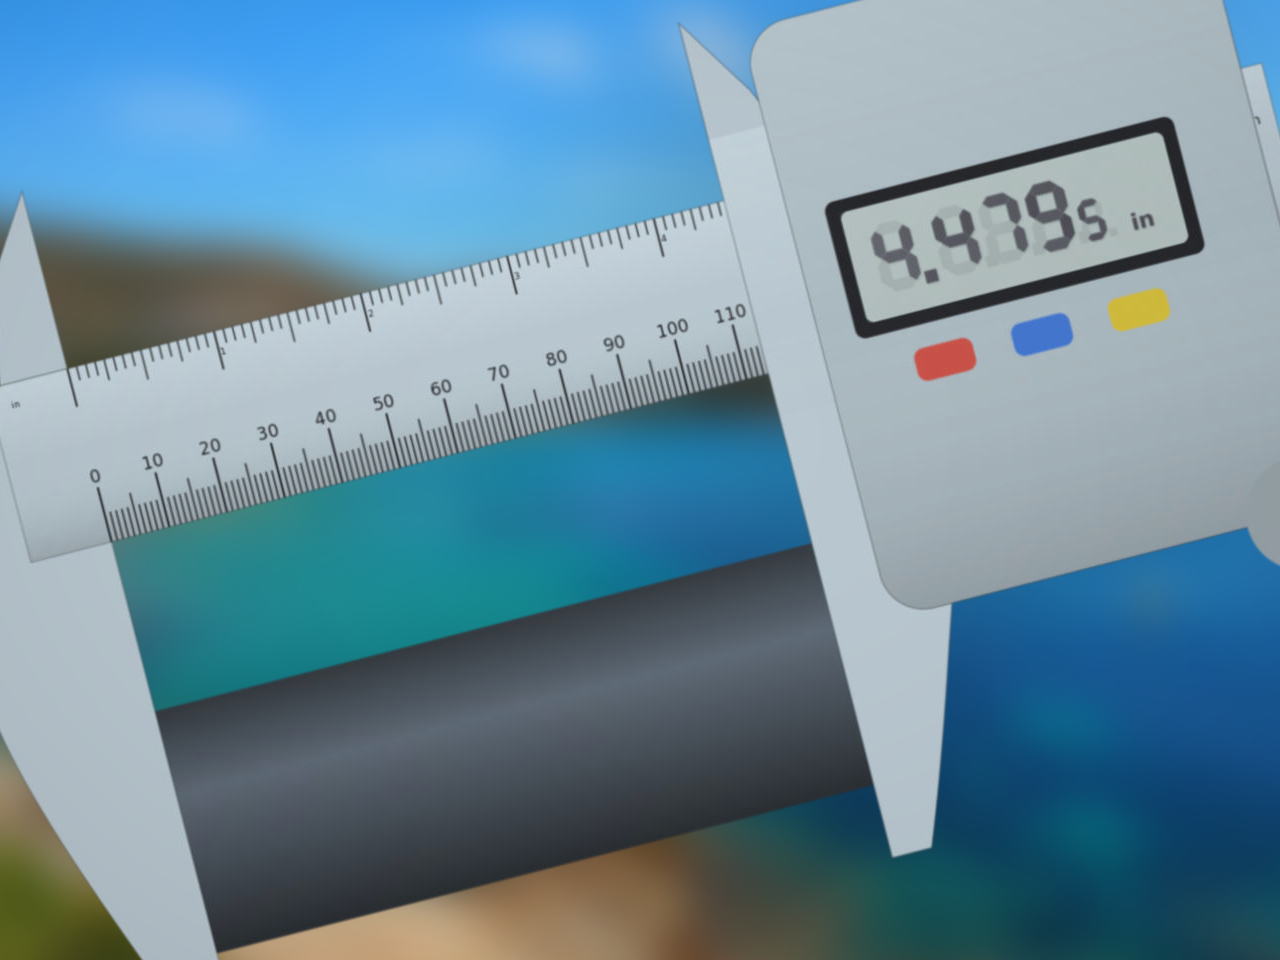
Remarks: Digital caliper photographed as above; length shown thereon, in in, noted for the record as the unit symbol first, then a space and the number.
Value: in 4.4795
